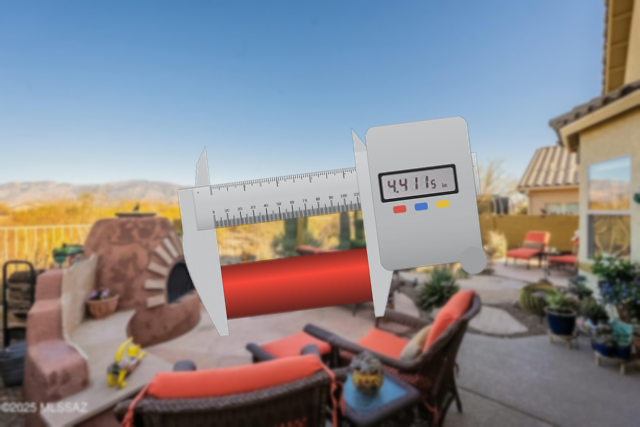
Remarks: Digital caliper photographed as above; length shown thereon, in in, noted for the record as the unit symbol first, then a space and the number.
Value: in 4.4115
